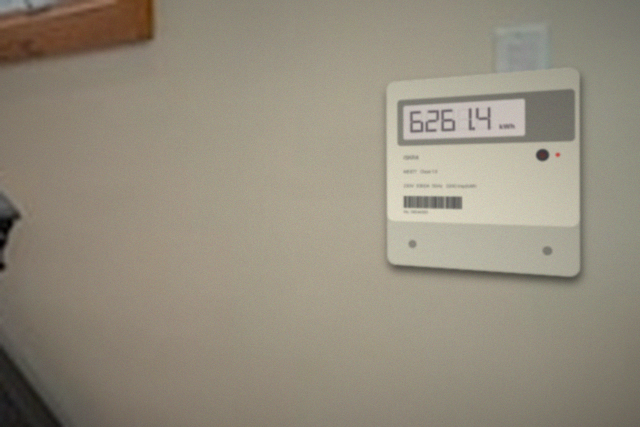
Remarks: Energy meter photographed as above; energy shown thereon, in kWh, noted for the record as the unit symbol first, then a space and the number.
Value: kWh 6261.4
